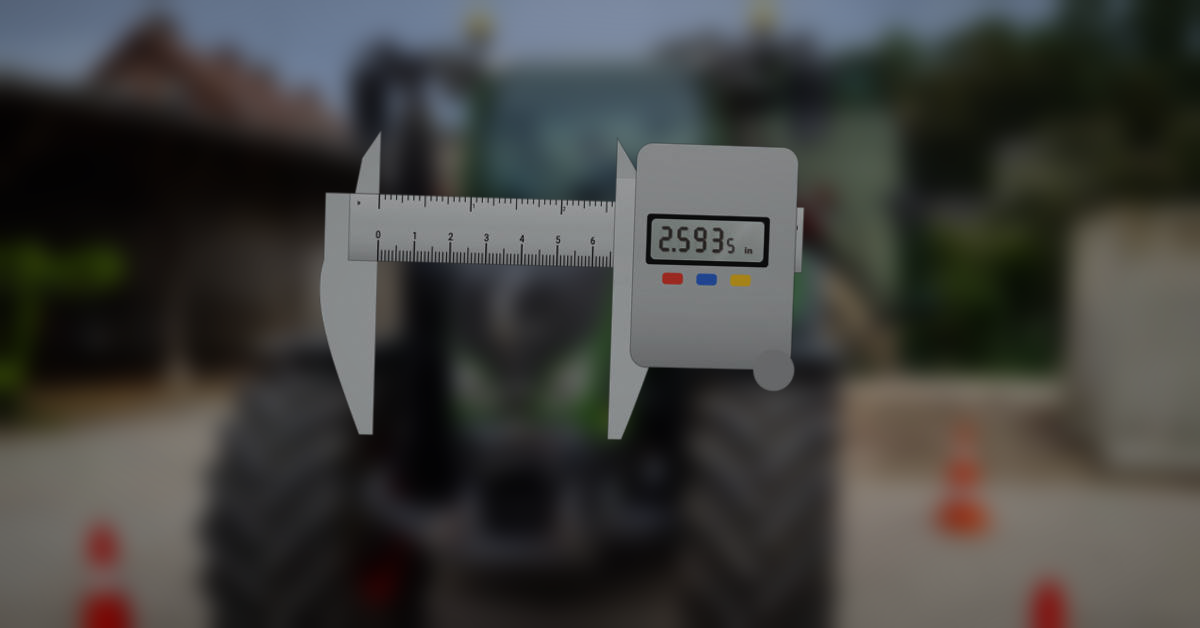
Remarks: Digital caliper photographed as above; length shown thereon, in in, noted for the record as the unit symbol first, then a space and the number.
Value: in 2.5935
